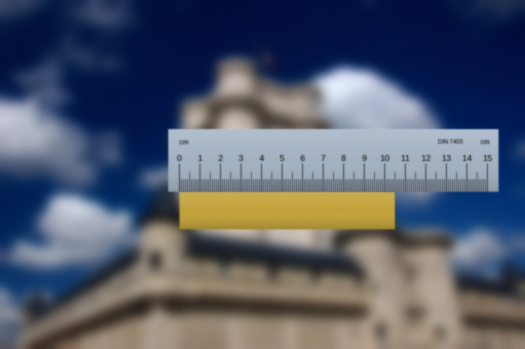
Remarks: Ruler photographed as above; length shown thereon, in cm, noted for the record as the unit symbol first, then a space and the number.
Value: cm 10.5
